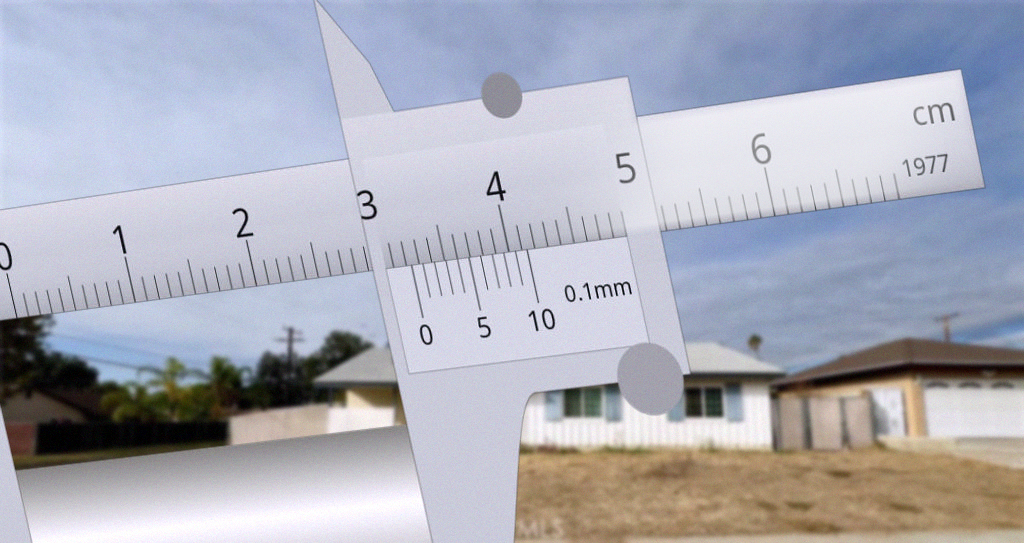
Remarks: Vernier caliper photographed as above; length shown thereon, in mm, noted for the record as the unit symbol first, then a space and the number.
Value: mm 32.4
